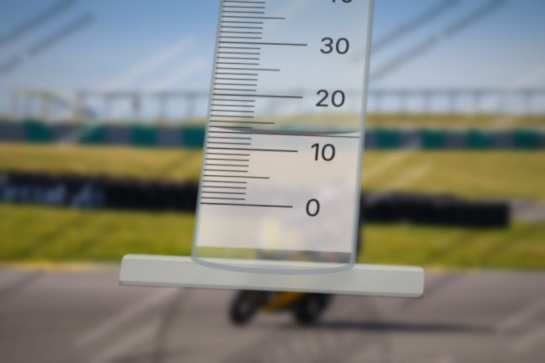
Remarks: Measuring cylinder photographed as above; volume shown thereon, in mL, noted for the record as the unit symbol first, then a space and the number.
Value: mL 13
